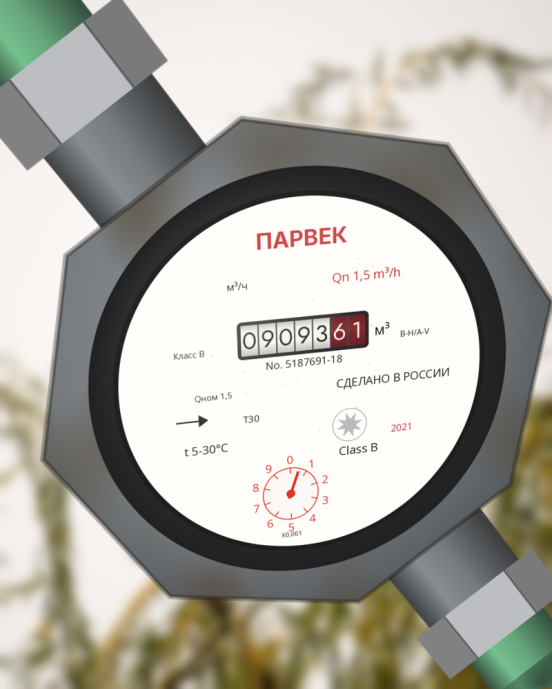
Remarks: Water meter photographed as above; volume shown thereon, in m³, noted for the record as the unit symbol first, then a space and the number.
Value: m³ 9093.610
